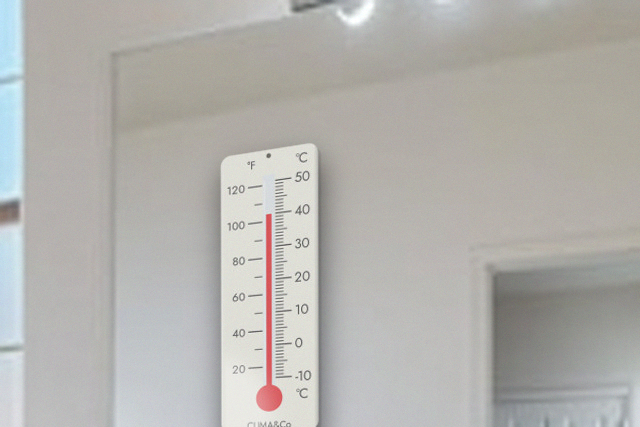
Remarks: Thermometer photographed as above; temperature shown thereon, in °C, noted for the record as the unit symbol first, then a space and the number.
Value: °C 40
